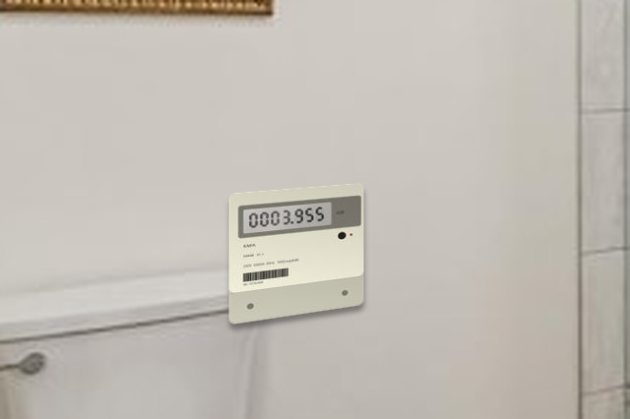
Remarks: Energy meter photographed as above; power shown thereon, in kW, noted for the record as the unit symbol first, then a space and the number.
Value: kW 3.955
